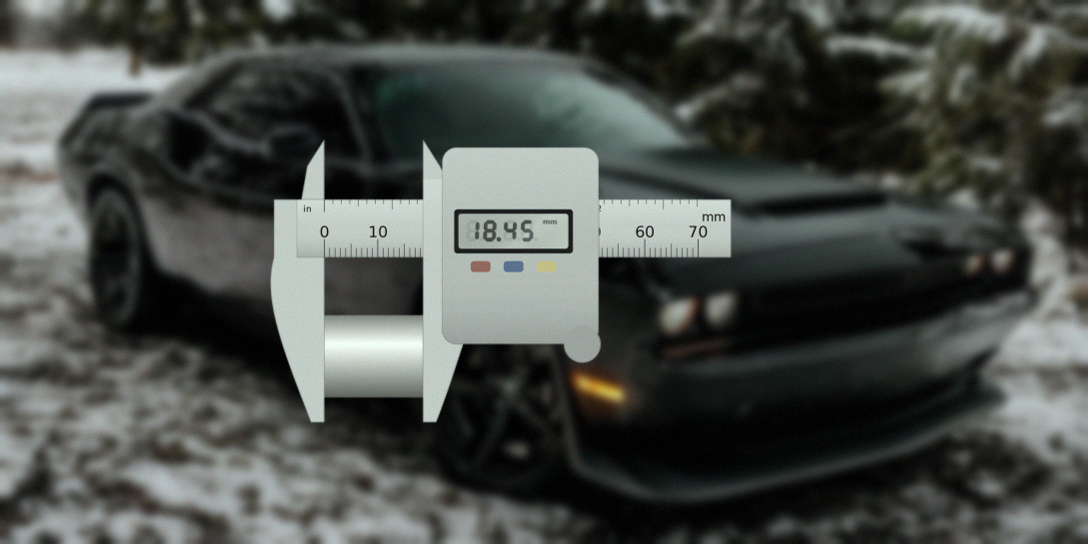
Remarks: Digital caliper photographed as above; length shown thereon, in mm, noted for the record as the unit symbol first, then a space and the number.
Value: mm 18.45
